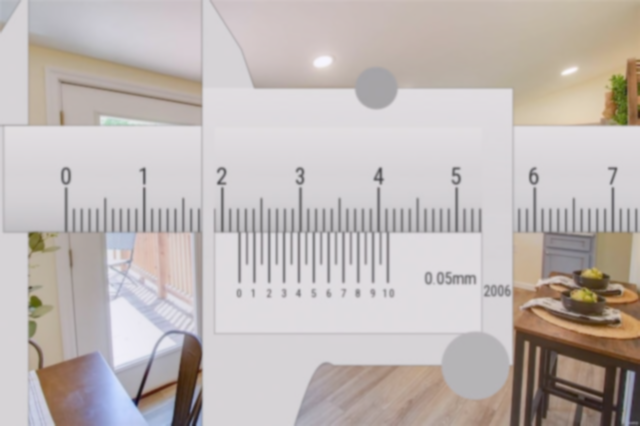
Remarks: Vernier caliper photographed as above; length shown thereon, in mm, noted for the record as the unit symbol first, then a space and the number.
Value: mm 22.2
